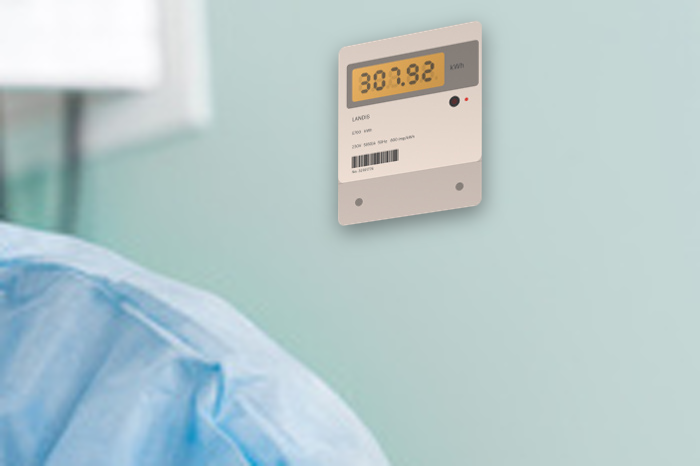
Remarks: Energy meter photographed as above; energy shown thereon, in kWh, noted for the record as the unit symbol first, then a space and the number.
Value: kWh 307.92
